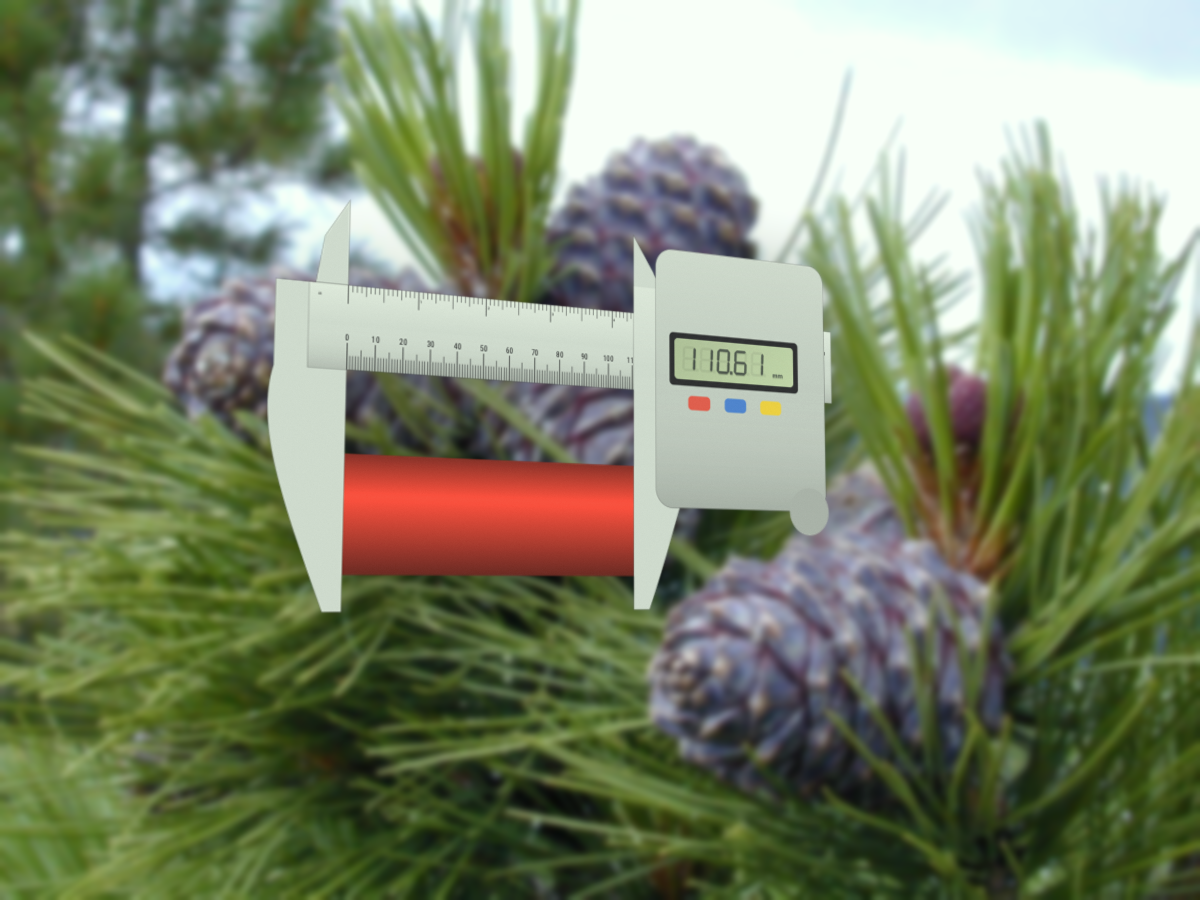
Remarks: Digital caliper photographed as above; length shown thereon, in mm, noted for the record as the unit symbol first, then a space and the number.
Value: mm 110.61
